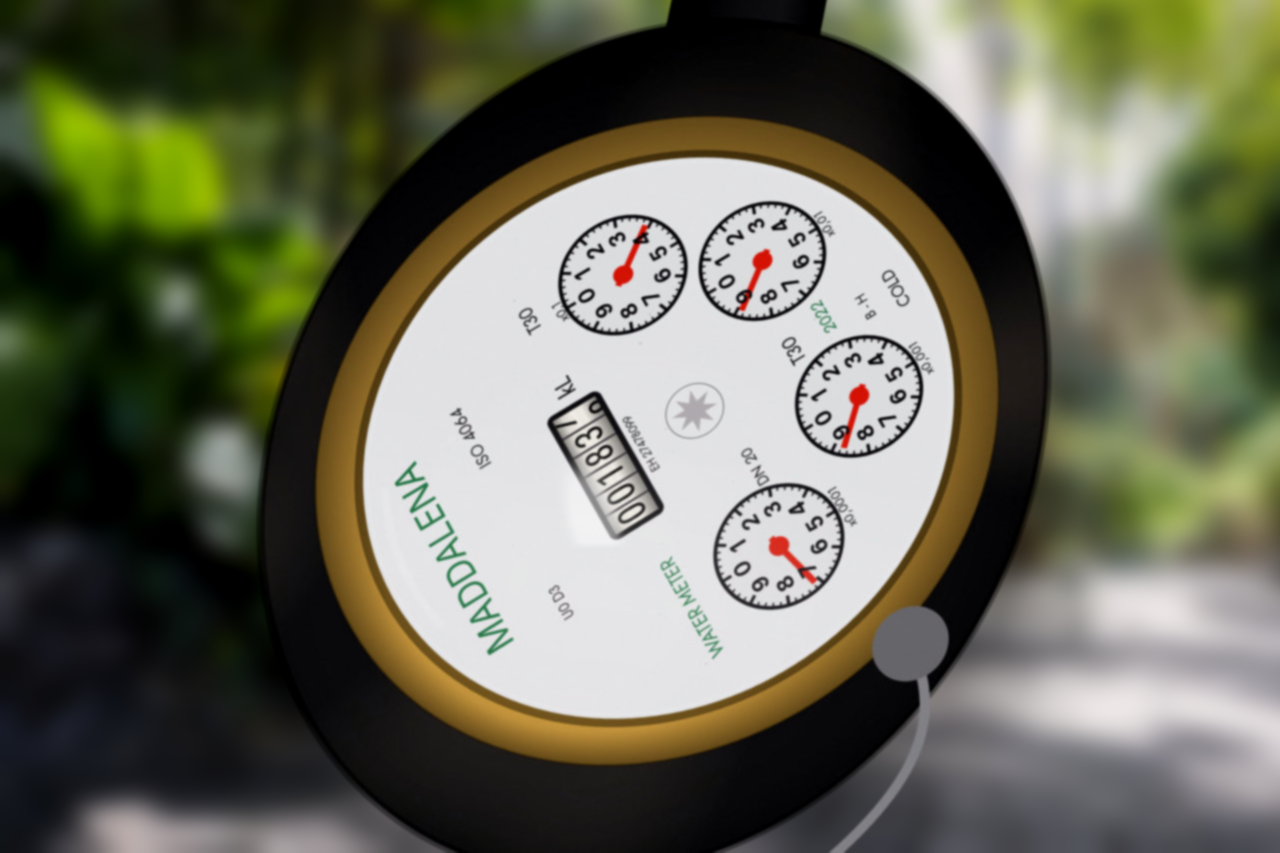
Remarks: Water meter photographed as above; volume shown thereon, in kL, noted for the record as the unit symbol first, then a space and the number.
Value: kL 1837.3887
